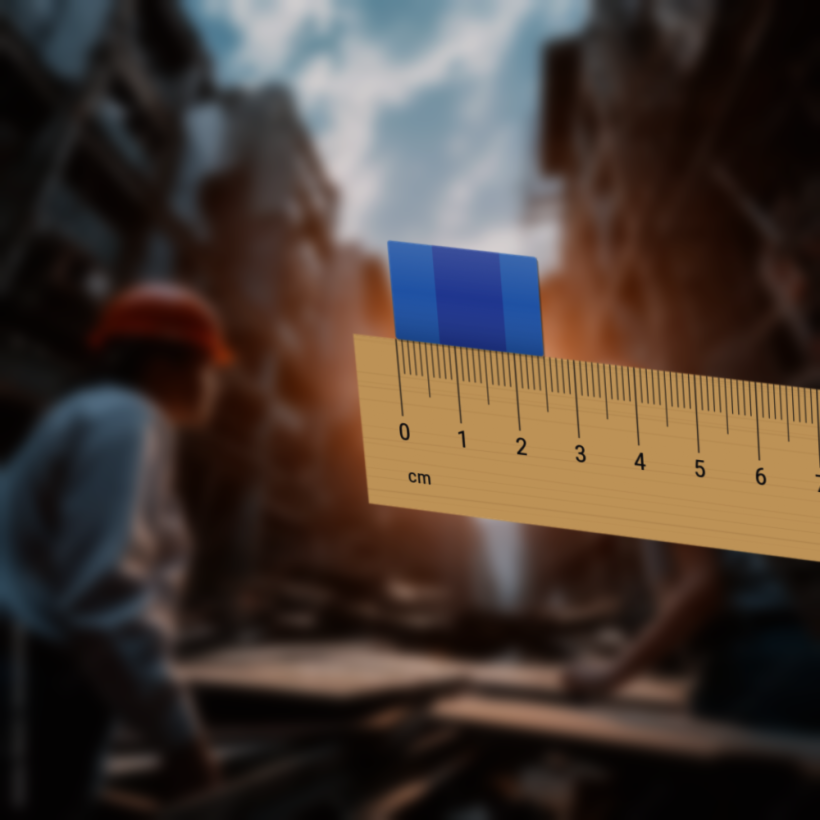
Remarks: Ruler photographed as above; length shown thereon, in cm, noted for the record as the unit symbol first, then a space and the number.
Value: cm 2.5
